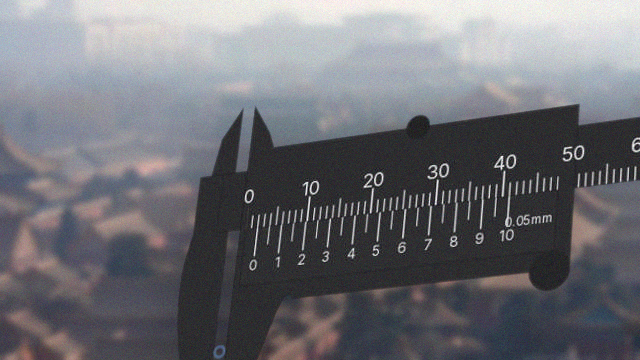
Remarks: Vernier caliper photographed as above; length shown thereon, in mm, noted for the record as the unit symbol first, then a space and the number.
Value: mm 2.0
